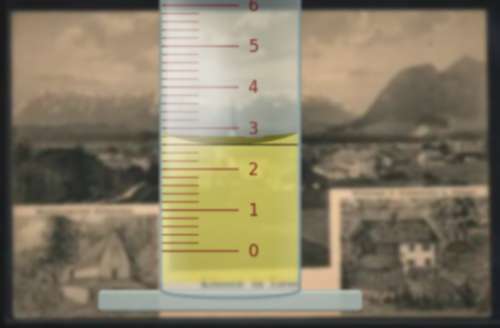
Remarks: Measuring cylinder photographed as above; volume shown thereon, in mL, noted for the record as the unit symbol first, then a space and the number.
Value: mL 2.6
